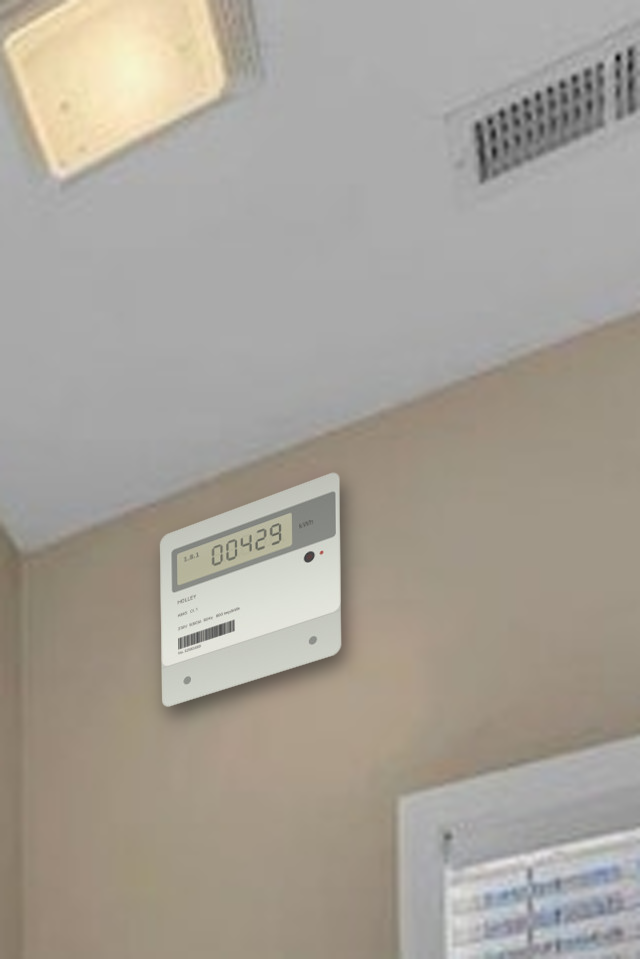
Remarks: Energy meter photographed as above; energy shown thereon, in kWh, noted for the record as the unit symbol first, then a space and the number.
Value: kWh 429
